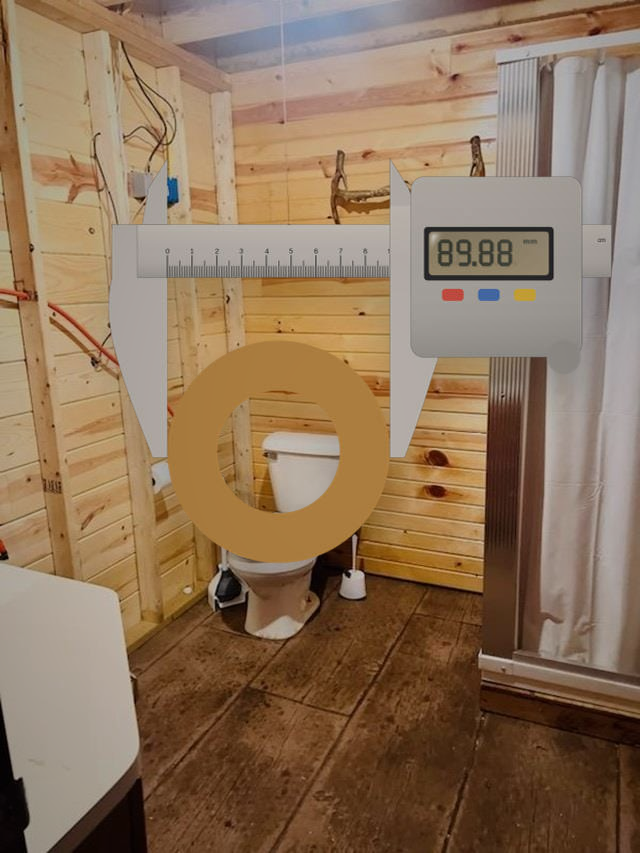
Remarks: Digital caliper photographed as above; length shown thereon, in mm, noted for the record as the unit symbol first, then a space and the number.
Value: mm 89.88
